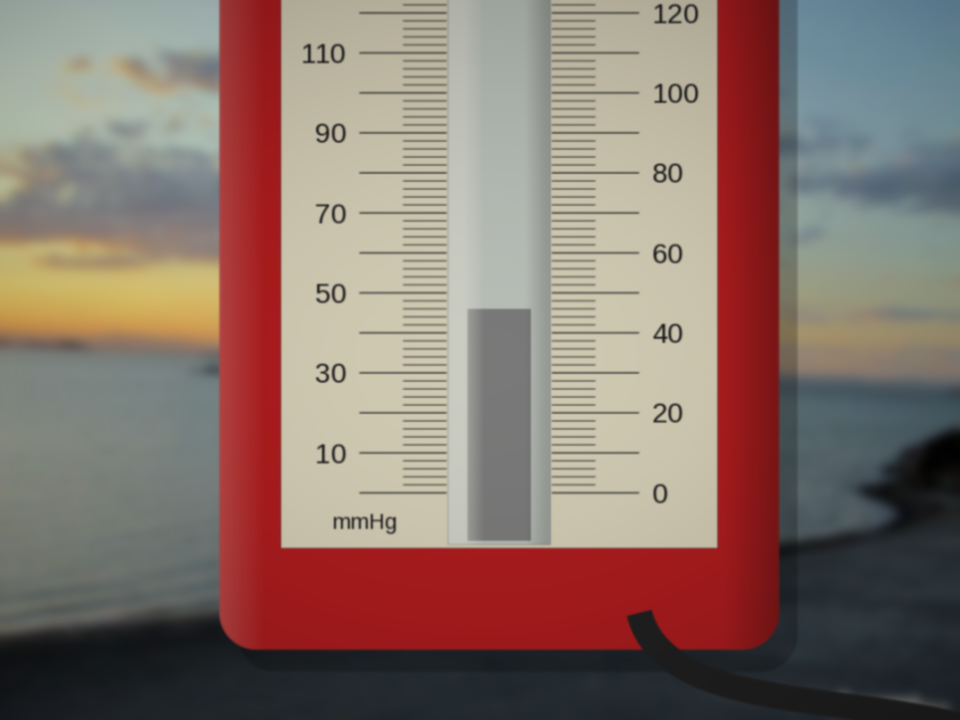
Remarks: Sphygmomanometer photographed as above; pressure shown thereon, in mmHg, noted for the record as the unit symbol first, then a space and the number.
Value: mmHg 46
